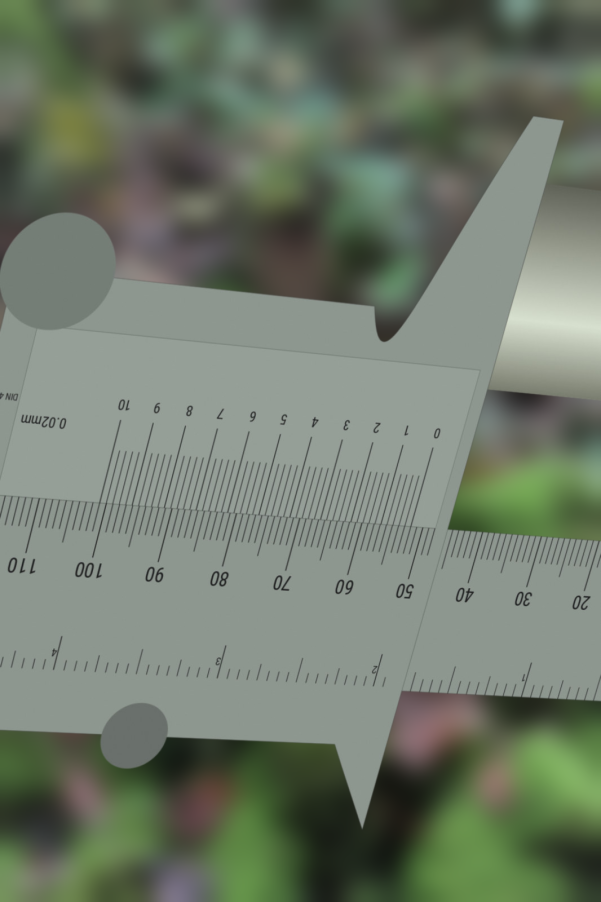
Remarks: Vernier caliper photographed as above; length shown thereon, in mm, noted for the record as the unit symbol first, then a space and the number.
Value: mm 52.0
